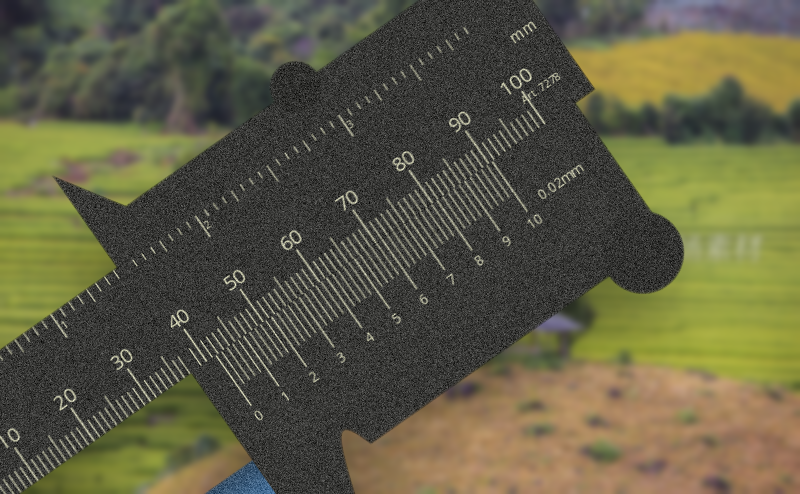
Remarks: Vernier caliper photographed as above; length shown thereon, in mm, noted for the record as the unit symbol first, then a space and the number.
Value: mm 41.6
